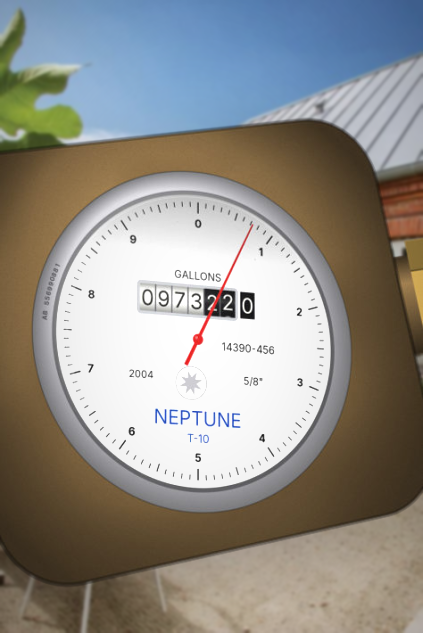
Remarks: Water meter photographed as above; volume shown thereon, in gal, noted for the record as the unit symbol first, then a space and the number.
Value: gal 973220.7
